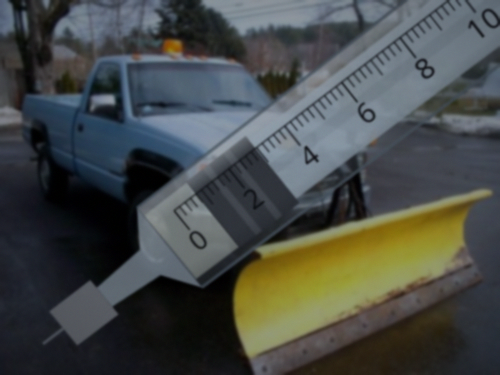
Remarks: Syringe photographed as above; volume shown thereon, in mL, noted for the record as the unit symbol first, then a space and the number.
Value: mL 0.8
